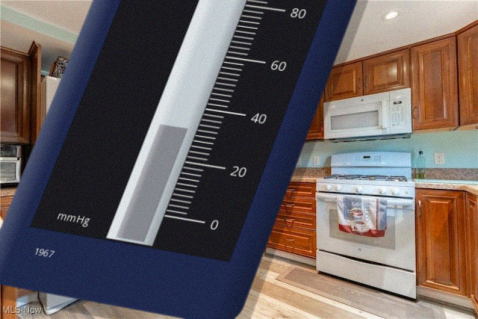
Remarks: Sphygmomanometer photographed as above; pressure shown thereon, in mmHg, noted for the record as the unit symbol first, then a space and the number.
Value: mmHg 32
